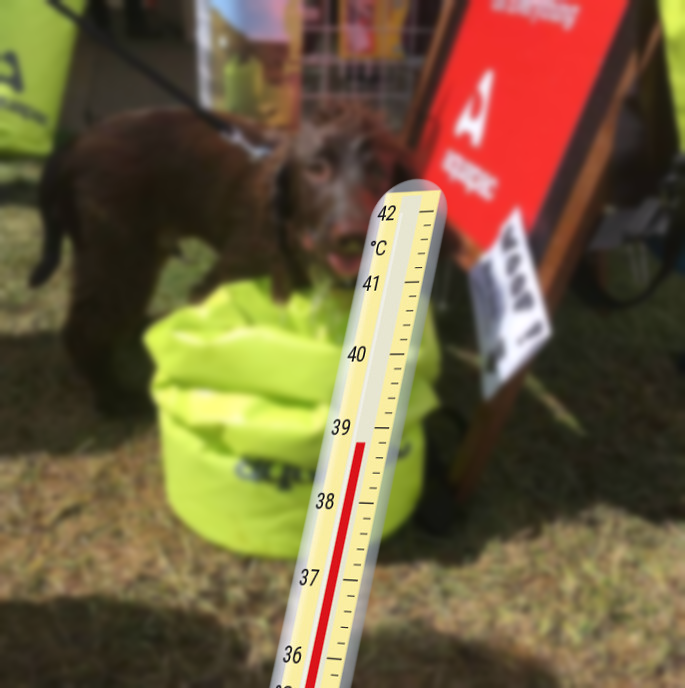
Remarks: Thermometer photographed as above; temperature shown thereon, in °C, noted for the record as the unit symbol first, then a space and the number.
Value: °C 38.8
